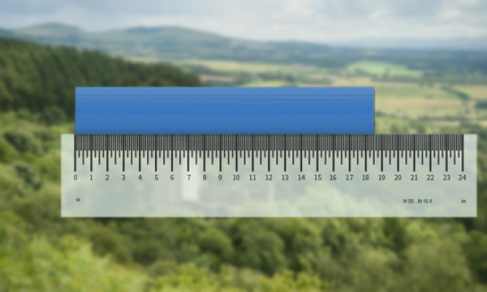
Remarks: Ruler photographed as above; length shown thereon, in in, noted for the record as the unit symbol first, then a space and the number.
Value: in 18.5
